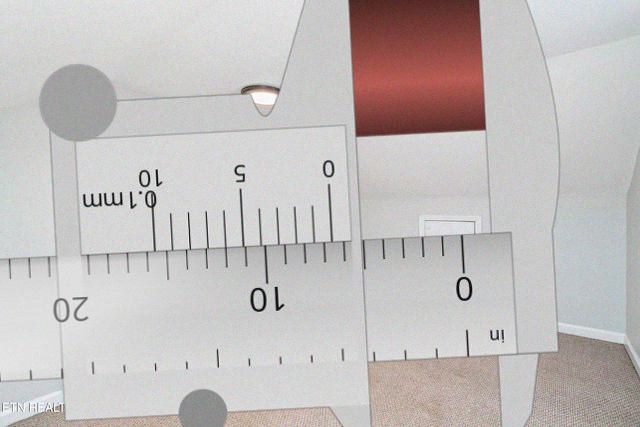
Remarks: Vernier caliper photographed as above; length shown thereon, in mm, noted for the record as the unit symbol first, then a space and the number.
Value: mm 6.6
